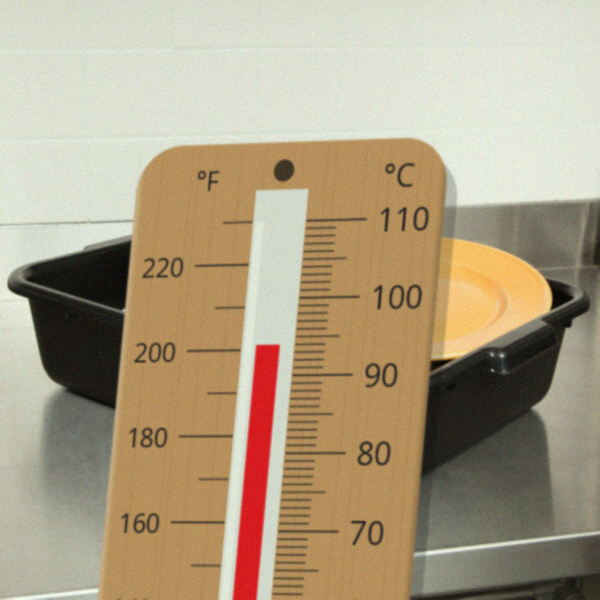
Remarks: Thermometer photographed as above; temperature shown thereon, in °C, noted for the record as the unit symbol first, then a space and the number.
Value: °C 94
